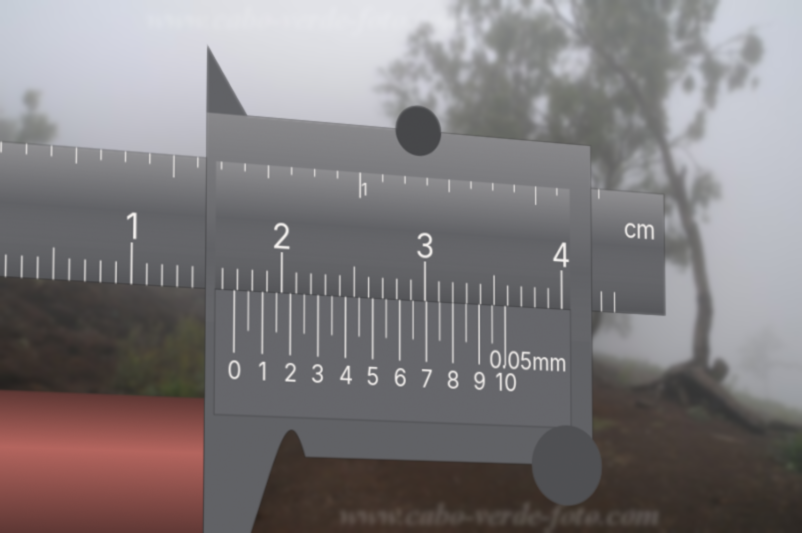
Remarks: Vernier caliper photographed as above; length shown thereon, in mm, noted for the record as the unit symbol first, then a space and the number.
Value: mm 16.8
